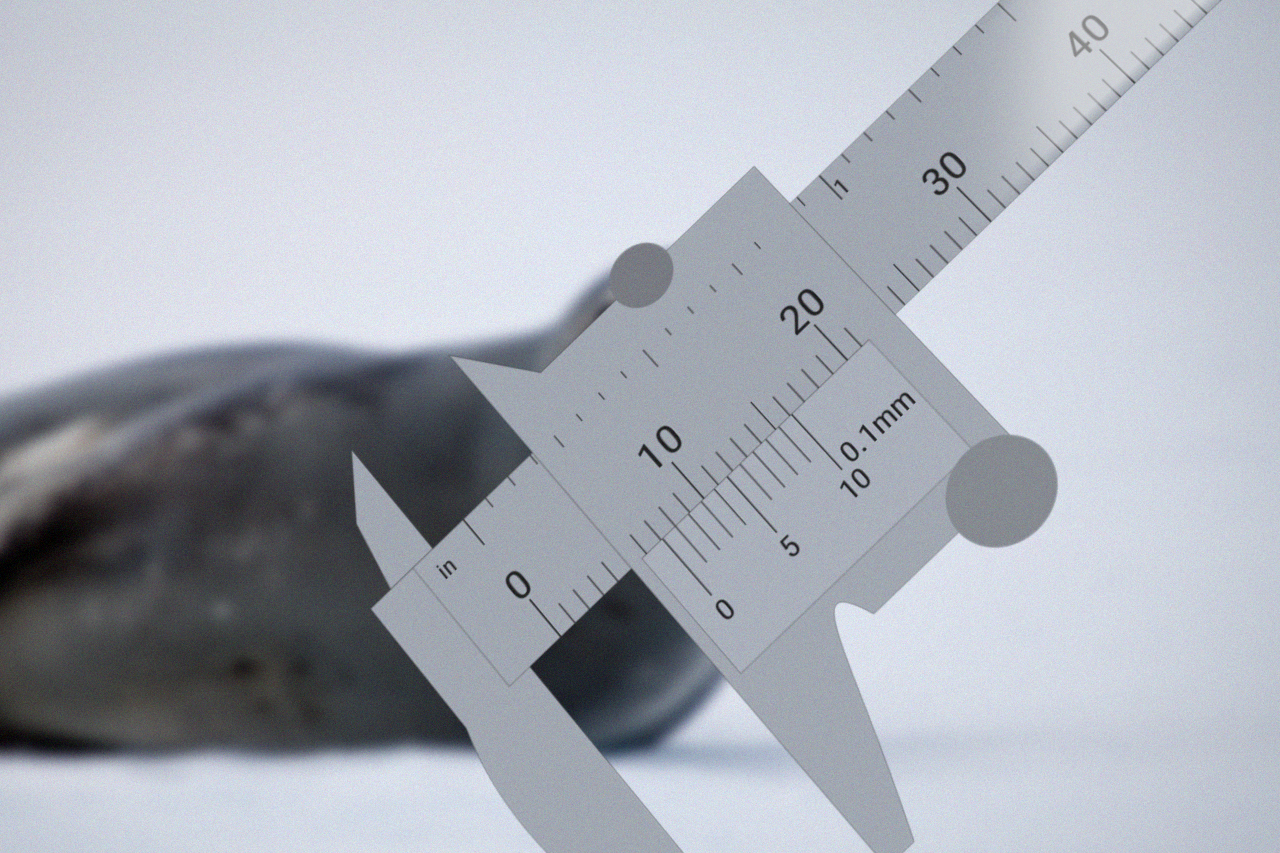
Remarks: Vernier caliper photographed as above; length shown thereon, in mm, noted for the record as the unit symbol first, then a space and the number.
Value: mm 7.1
